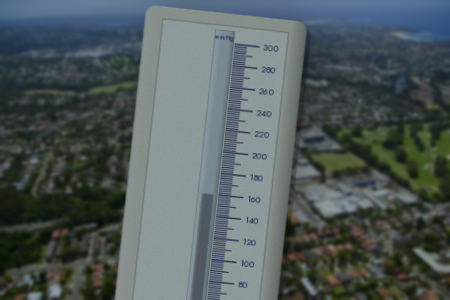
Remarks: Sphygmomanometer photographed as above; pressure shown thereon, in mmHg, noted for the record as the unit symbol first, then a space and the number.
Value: mmHg 160
